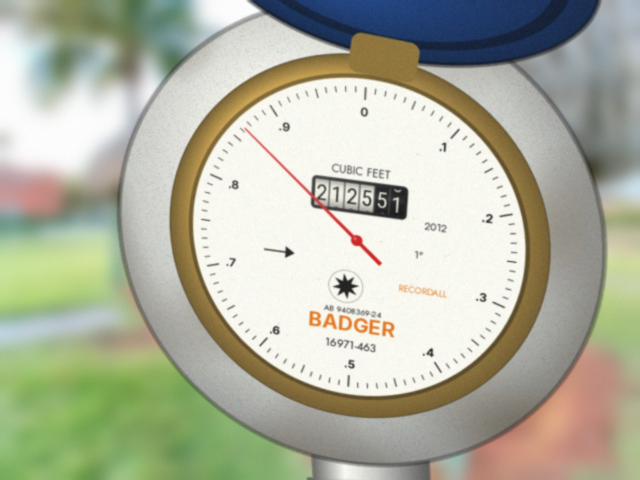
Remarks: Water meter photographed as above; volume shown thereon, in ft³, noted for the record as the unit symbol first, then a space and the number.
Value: ft³ 212550.86
